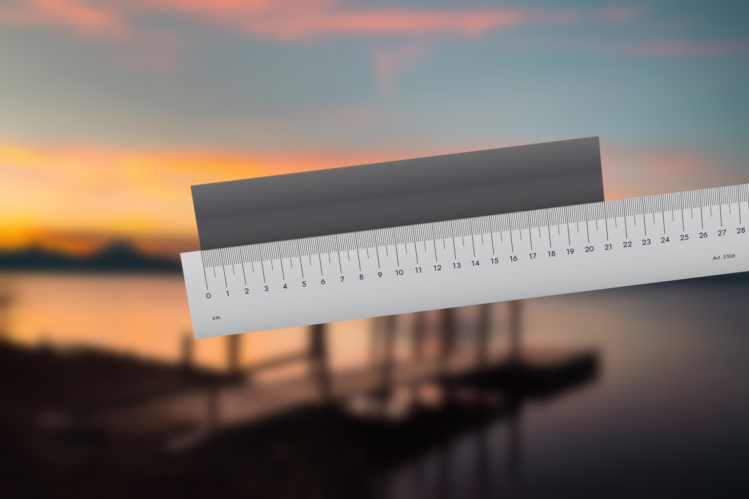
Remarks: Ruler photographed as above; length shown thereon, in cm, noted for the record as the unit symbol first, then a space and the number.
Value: cm 21
